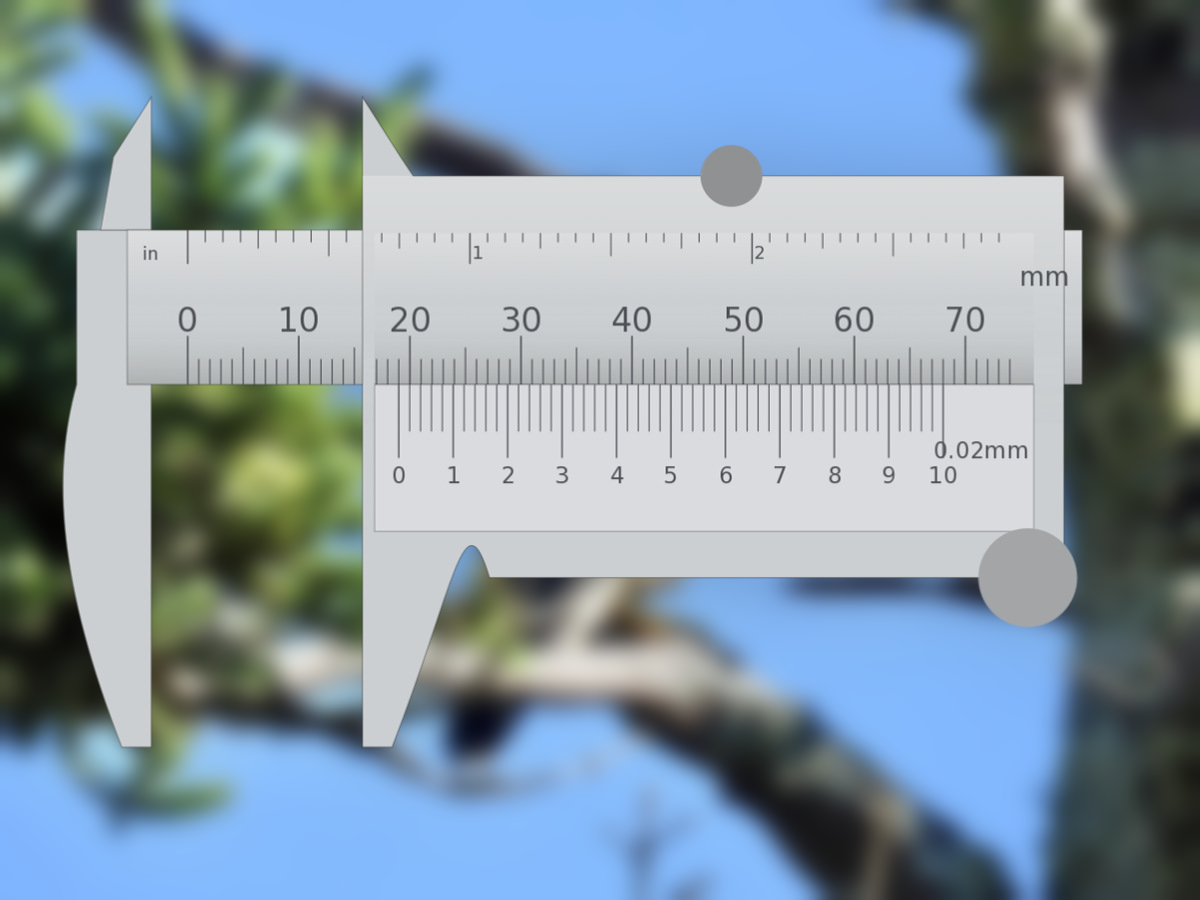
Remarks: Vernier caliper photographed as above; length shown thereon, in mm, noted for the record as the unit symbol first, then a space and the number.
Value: mm 19.0
